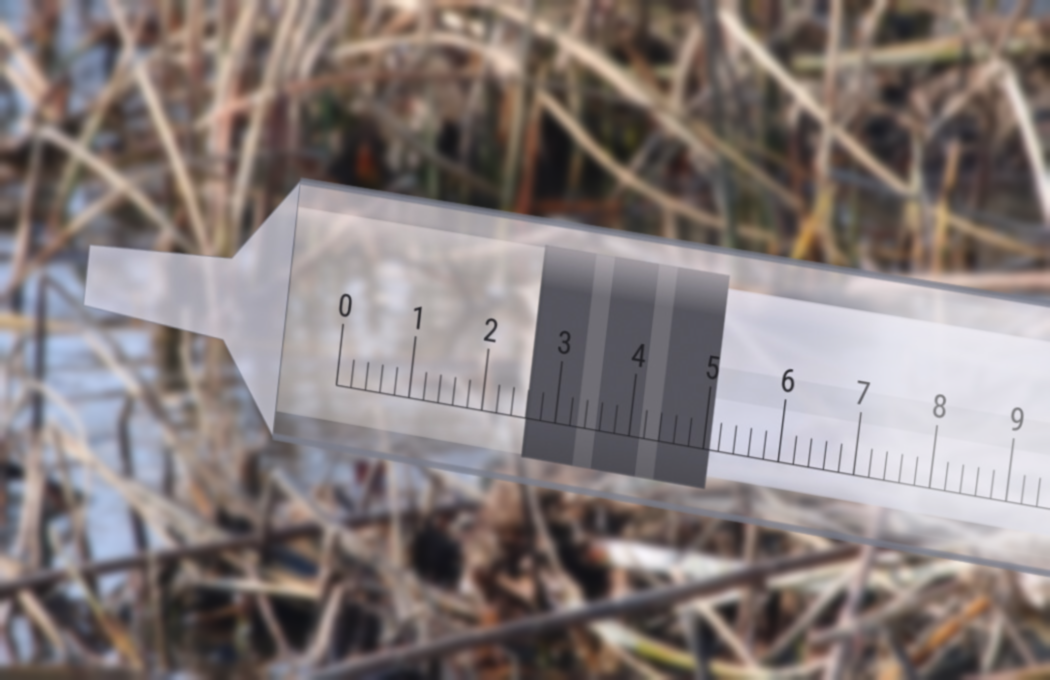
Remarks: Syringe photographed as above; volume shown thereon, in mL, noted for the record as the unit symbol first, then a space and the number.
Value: mL 2.6
